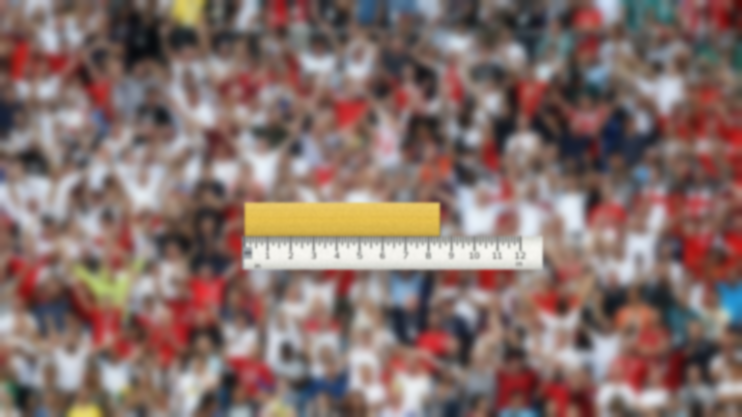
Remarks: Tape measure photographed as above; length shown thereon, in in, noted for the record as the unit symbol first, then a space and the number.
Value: in 8.5
